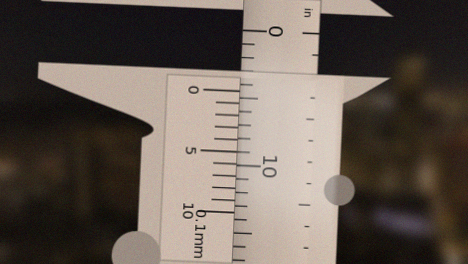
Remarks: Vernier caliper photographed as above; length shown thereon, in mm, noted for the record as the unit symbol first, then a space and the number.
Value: mm 4.5
